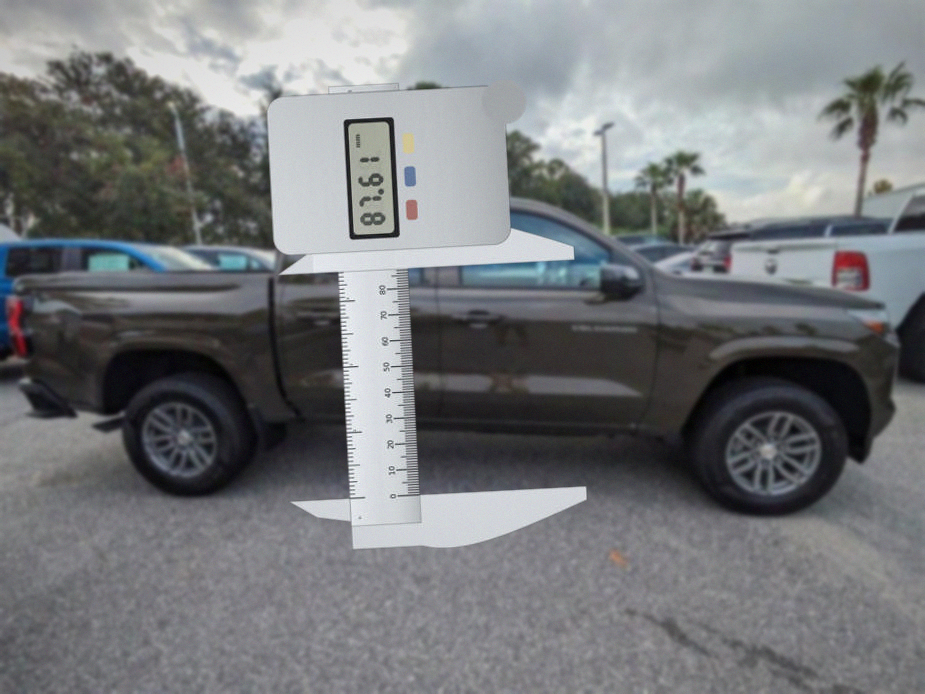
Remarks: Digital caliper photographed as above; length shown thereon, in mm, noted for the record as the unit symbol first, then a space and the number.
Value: mm 87.61
